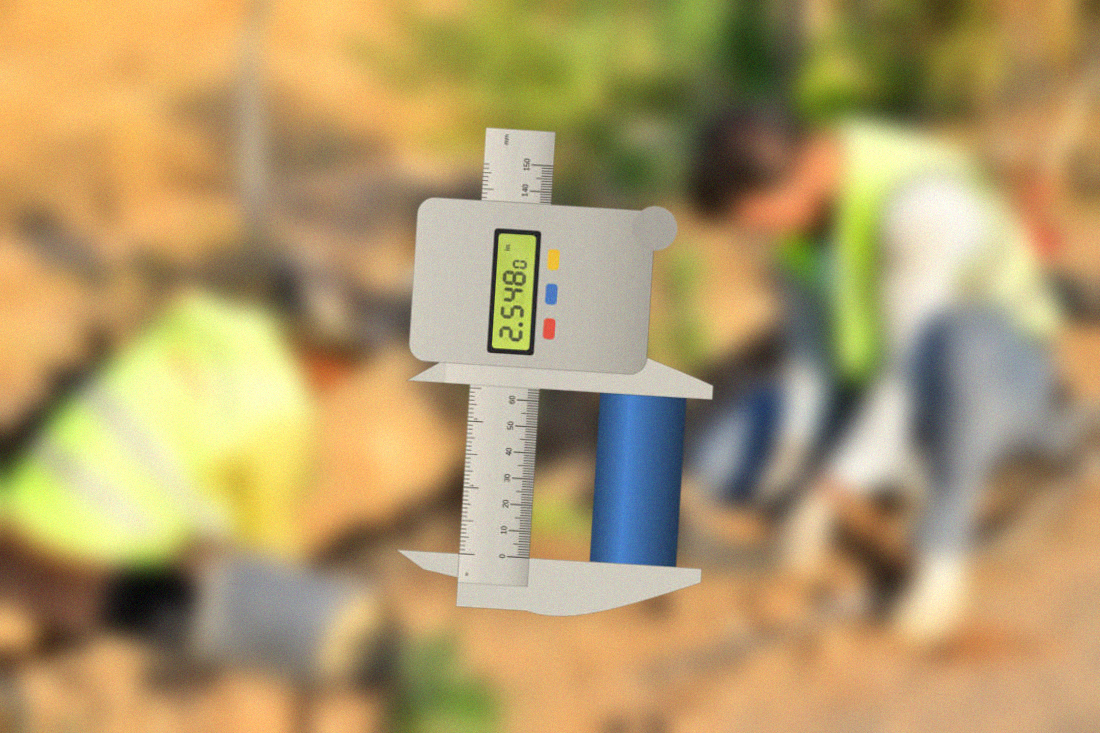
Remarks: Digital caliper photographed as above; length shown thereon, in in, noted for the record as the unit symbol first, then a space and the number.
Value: in 2.5480
